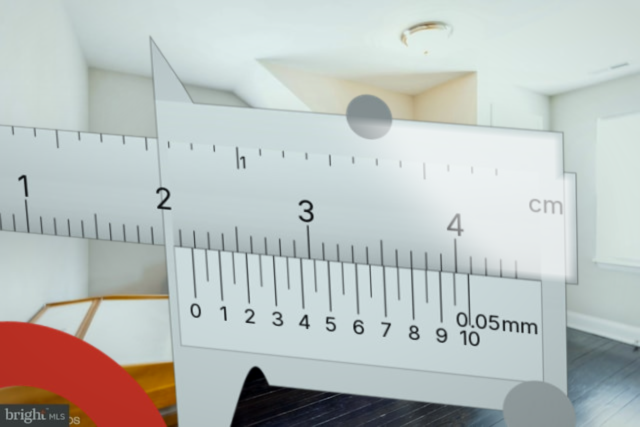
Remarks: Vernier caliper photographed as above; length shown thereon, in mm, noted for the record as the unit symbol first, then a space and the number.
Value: mm 21.8
